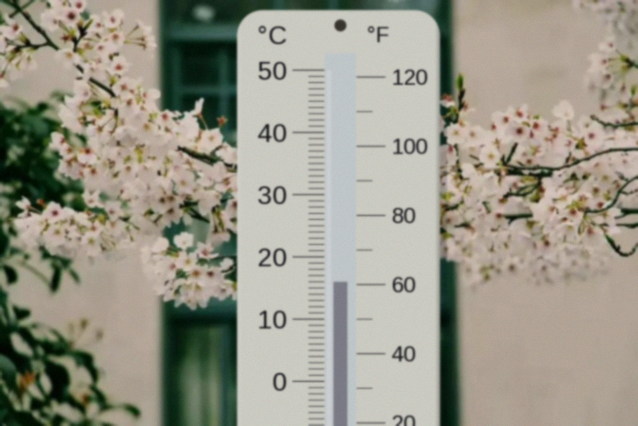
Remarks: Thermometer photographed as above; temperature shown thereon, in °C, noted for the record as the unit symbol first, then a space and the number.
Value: °C 16
